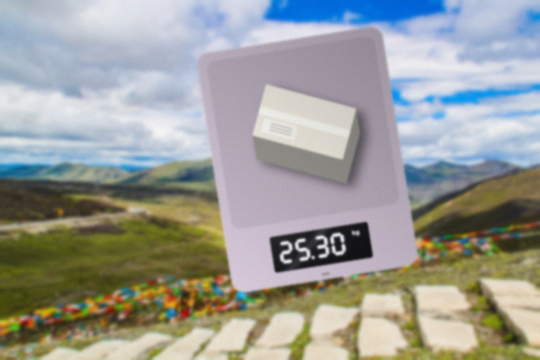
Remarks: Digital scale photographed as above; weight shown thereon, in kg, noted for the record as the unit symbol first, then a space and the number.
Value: kg 25.30
